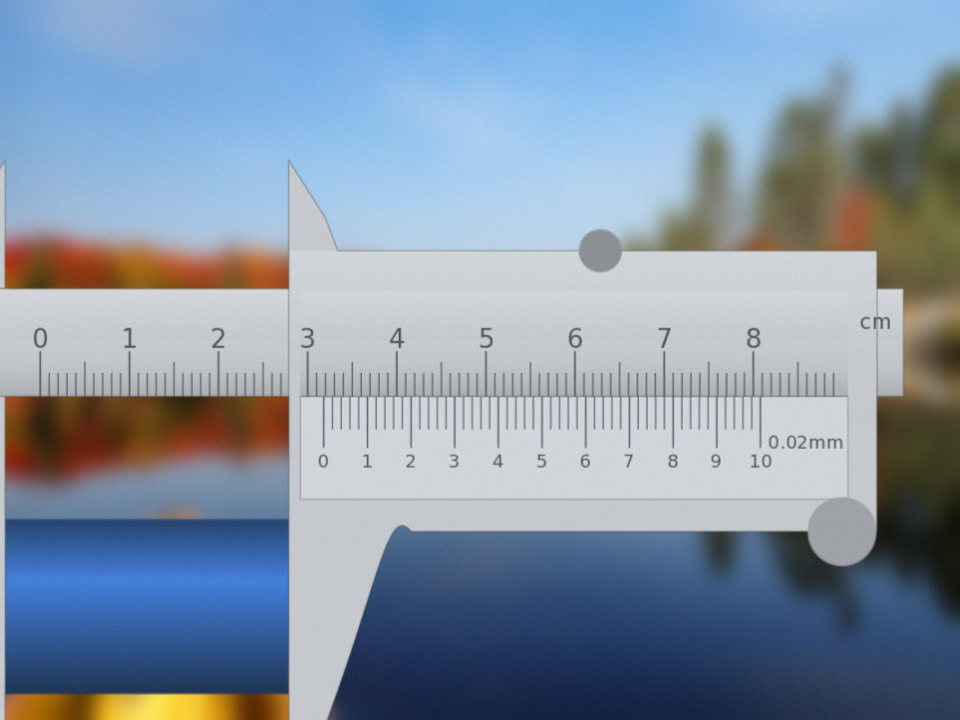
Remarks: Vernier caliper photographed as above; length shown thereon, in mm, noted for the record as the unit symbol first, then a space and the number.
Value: mm 31.8
